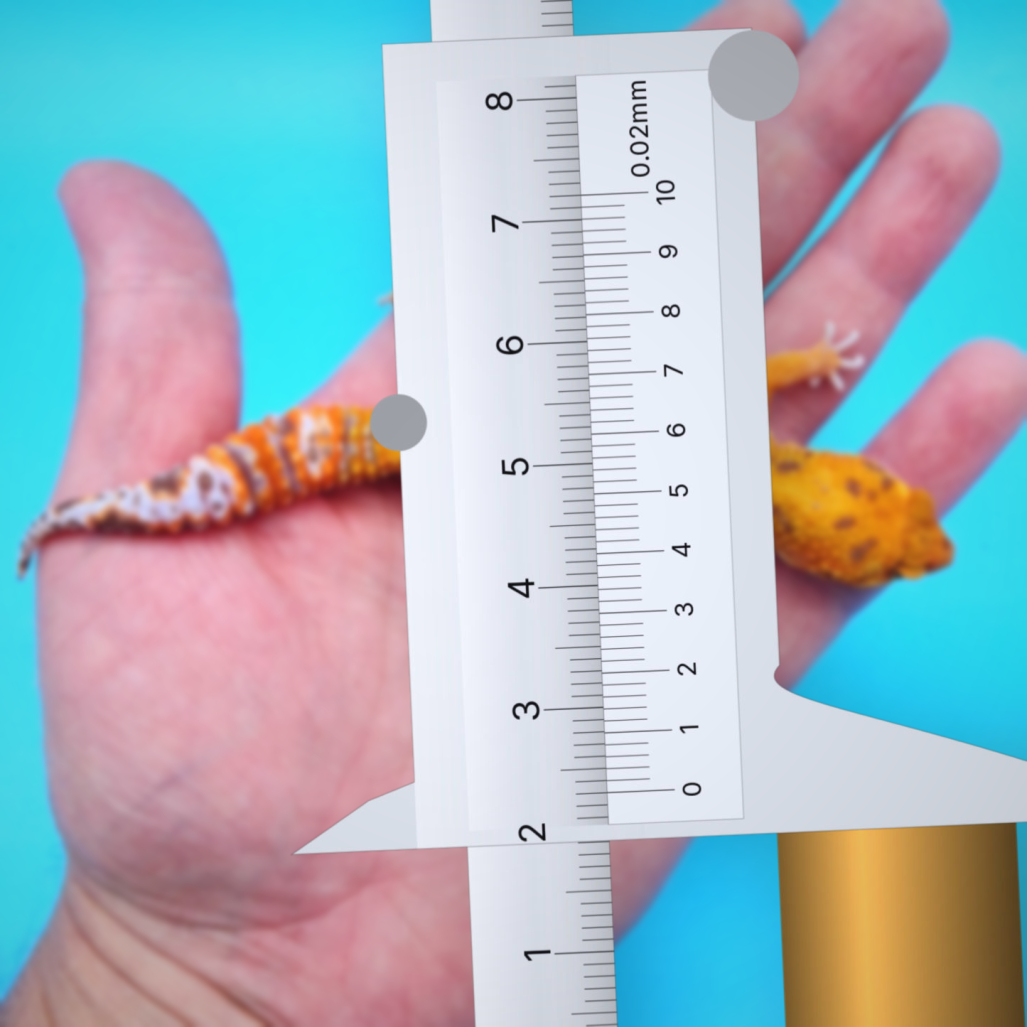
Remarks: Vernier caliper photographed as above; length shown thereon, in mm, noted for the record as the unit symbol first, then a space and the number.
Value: mm 23.0
